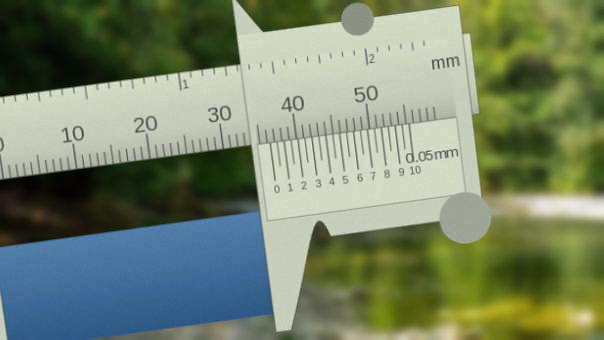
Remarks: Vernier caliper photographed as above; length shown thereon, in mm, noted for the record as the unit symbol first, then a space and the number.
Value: mm 36.4
